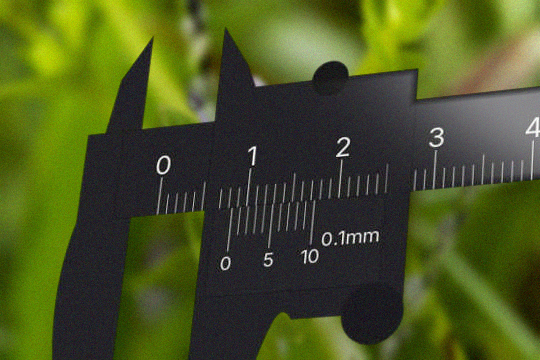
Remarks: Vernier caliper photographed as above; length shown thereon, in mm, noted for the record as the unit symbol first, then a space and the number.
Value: mm 8.4
